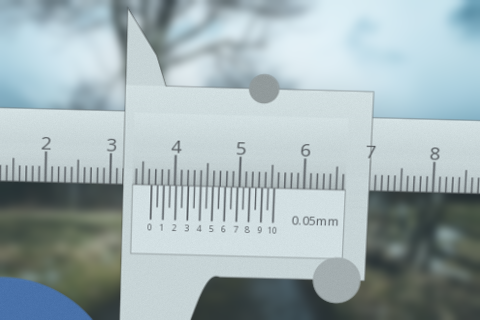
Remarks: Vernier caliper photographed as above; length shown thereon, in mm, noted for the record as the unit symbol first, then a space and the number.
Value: mm 36.4
